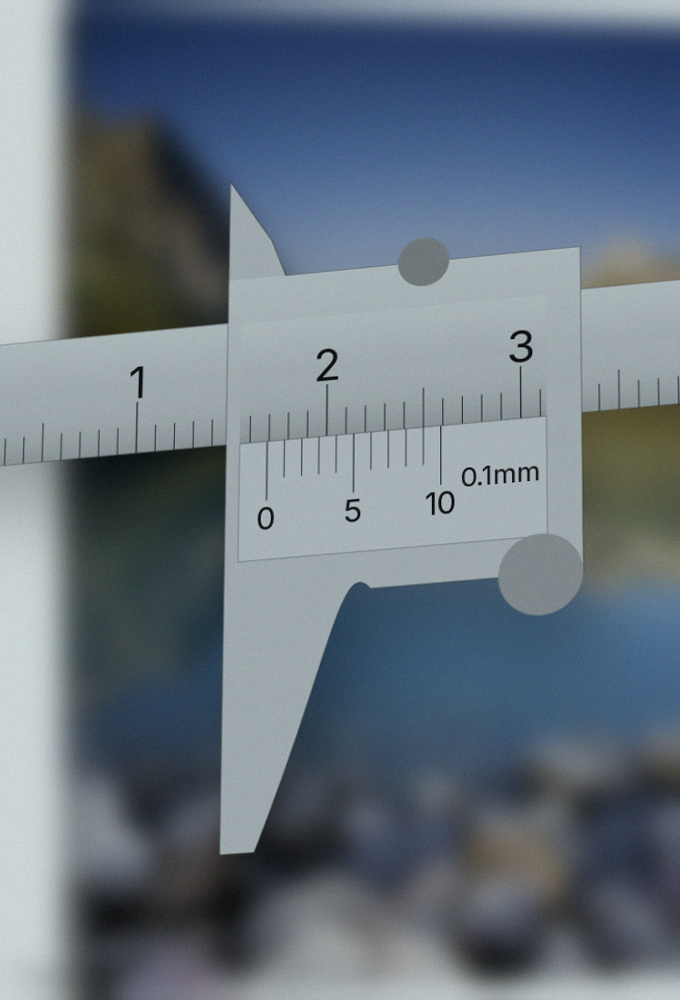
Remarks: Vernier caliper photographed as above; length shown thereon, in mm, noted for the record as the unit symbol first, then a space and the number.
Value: mm 16.9
